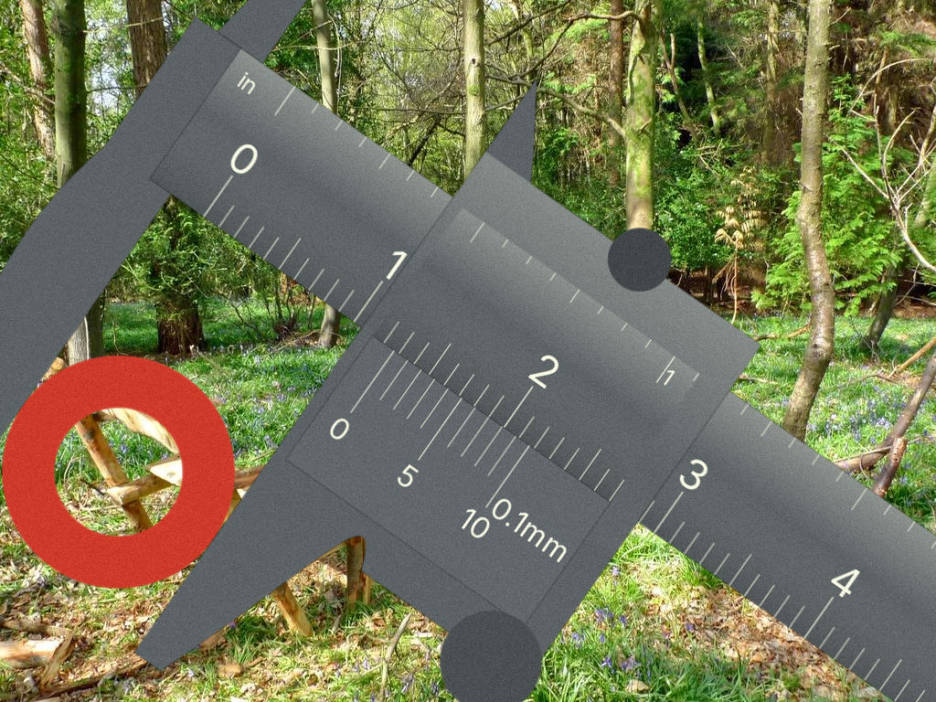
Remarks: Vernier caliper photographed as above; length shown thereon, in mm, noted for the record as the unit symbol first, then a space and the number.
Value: mm 12.7
